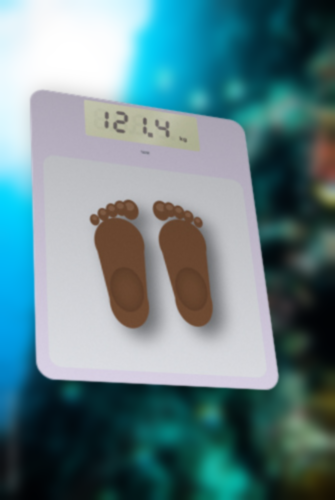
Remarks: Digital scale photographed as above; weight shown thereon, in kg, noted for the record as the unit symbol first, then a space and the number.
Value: kg 121.4
